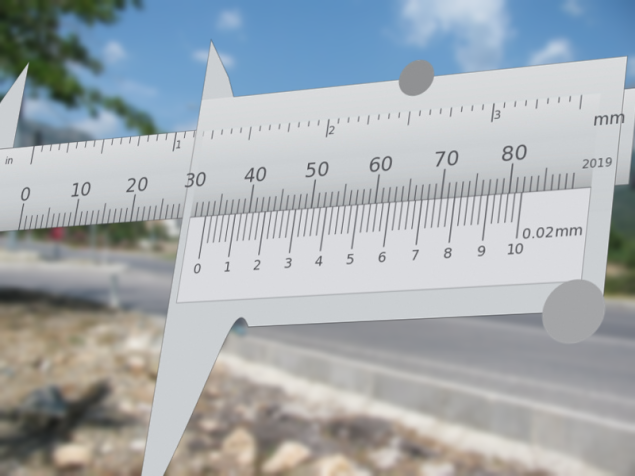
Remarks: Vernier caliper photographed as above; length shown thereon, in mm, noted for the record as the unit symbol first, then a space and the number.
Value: mm 32.8
